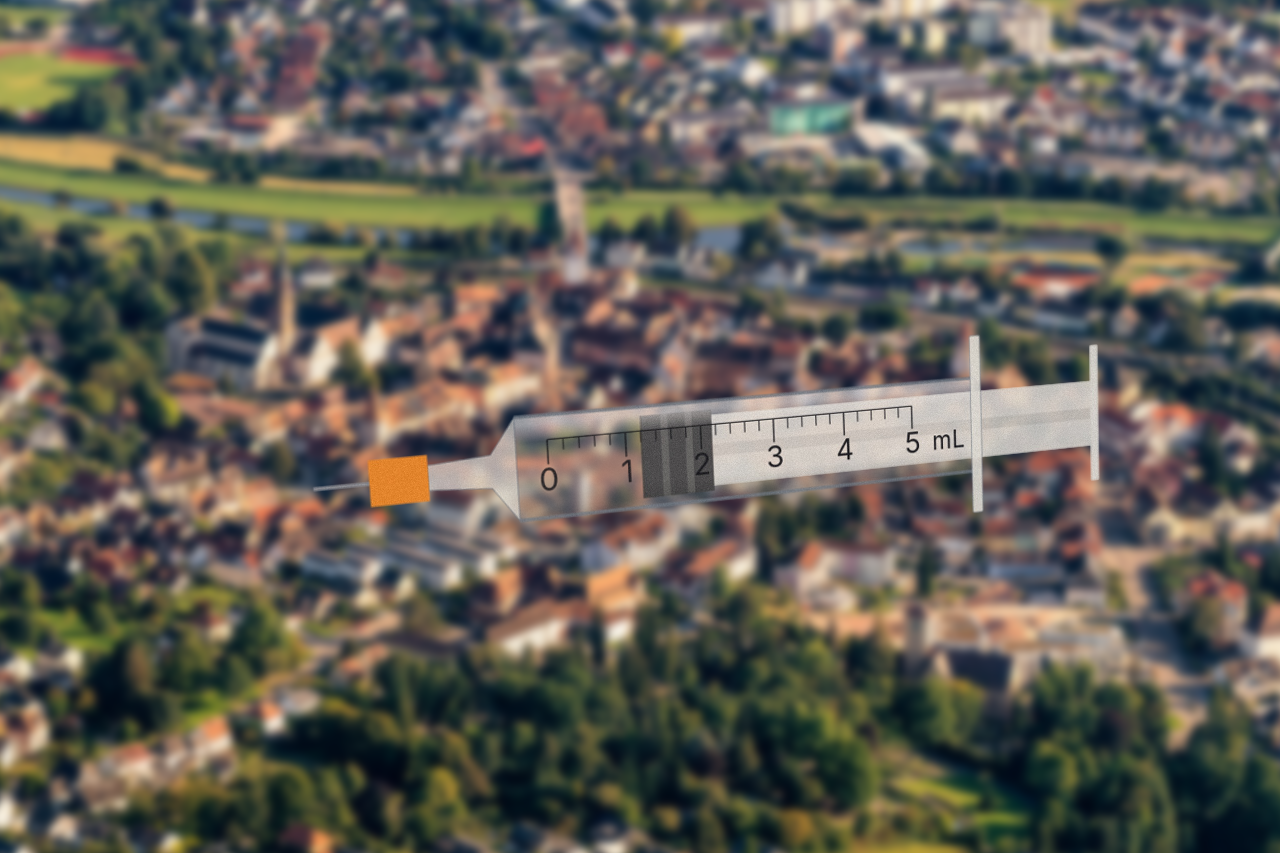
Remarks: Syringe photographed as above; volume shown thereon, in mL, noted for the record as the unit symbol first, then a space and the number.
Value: mL 1.2
